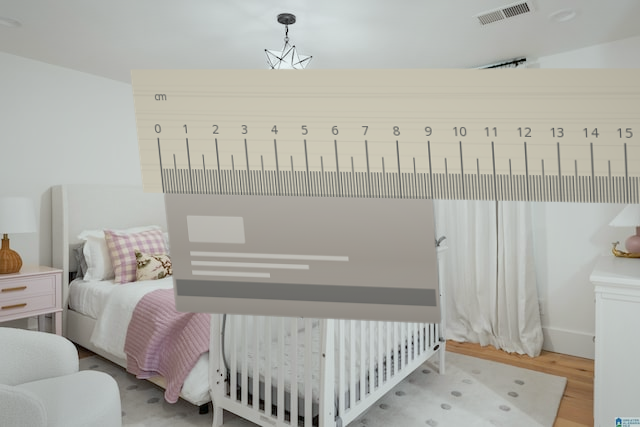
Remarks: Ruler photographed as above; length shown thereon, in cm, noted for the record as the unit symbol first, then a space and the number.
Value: cm 9
